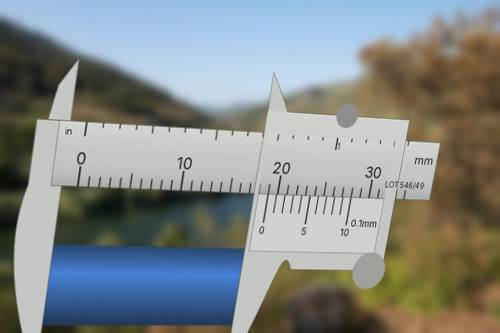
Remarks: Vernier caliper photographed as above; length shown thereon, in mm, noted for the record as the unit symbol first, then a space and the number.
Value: mm 19.0
